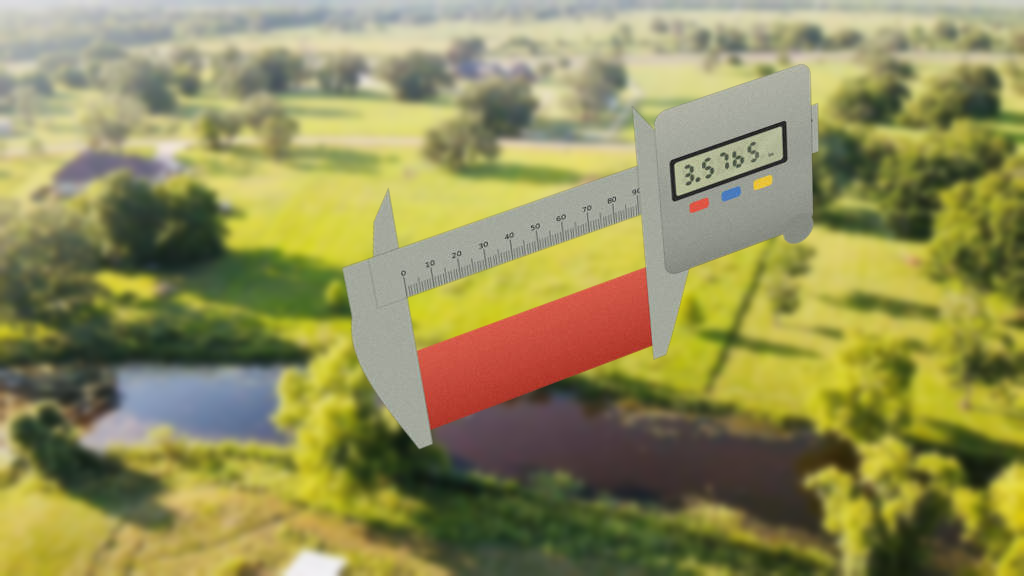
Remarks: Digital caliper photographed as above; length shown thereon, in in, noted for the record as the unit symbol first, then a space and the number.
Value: in 3.5765
